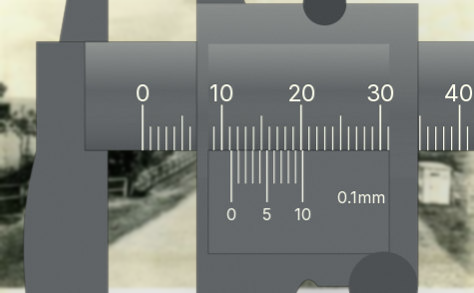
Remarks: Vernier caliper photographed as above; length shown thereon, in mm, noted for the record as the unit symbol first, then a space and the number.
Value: mm 11.2
